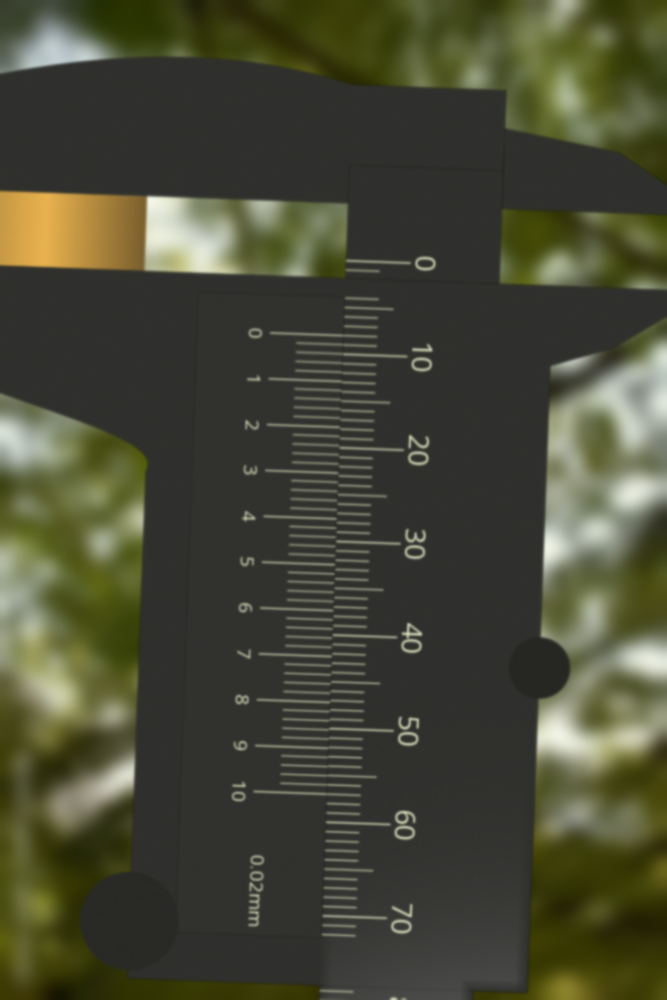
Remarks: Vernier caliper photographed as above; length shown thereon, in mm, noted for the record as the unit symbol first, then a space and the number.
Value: mm 8.0
